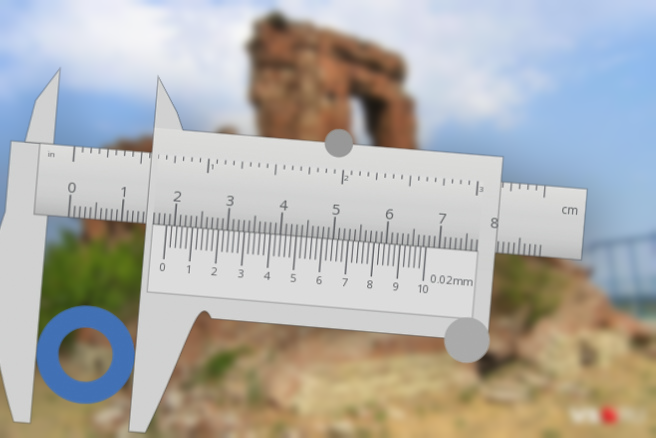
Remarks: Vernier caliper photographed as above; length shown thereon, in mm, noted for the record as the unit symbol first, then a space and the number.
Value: mm 18.5
